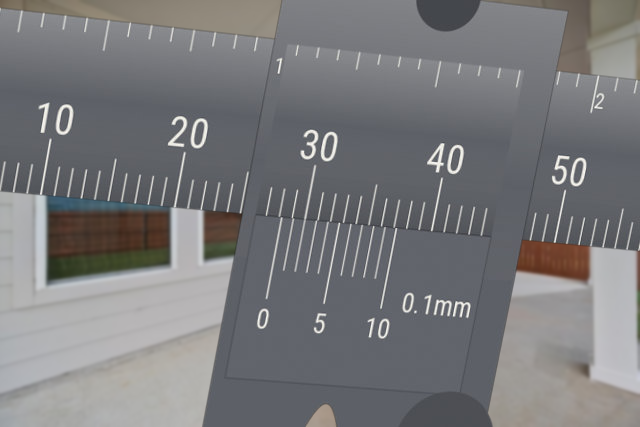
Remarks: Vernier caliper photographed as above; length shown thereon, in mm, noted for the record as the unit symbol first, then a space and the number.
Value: mm 28.2
